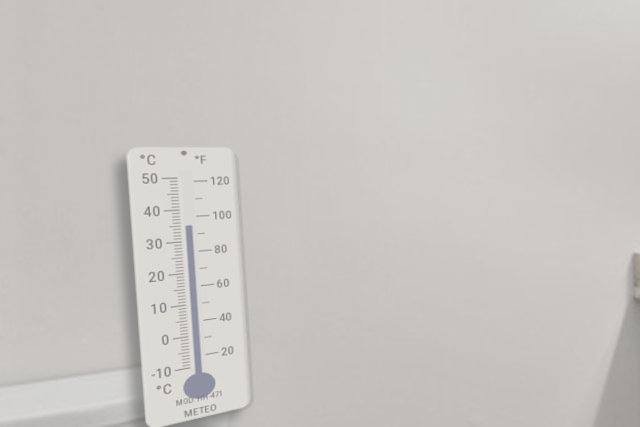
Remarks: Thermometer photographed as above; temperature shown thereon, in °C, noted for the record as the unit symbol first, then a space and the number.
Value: °C 35
